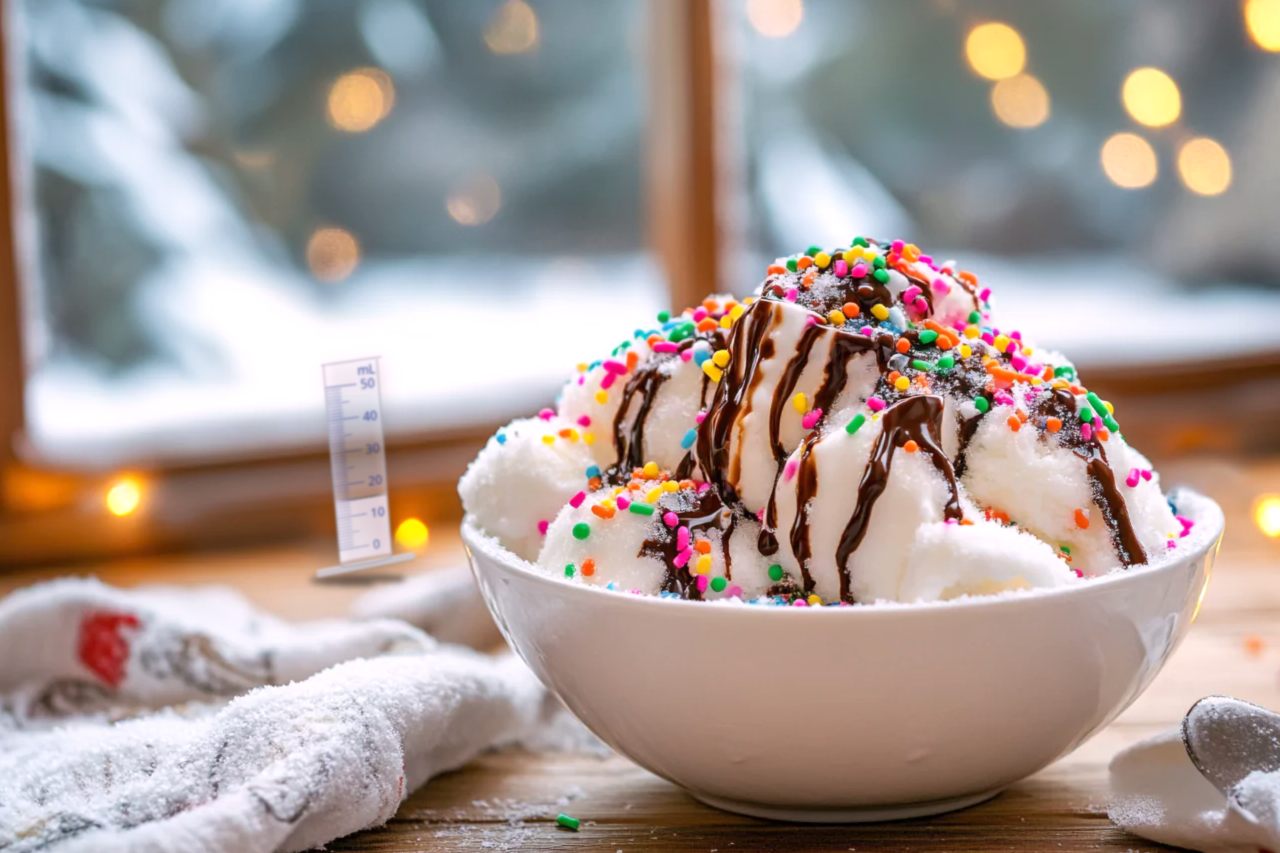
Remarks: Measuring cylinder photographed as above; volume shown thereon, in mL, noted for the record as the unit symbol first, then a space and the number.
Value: mL 15
